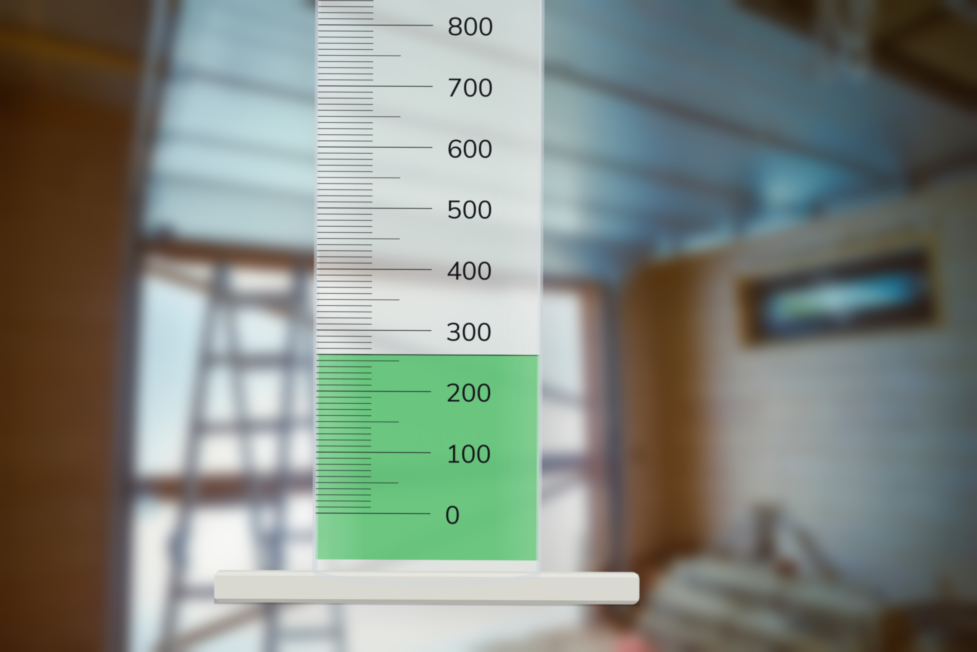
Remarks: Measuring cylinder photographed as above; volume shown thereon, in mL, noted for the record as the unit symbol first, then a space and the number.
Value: mL 260
